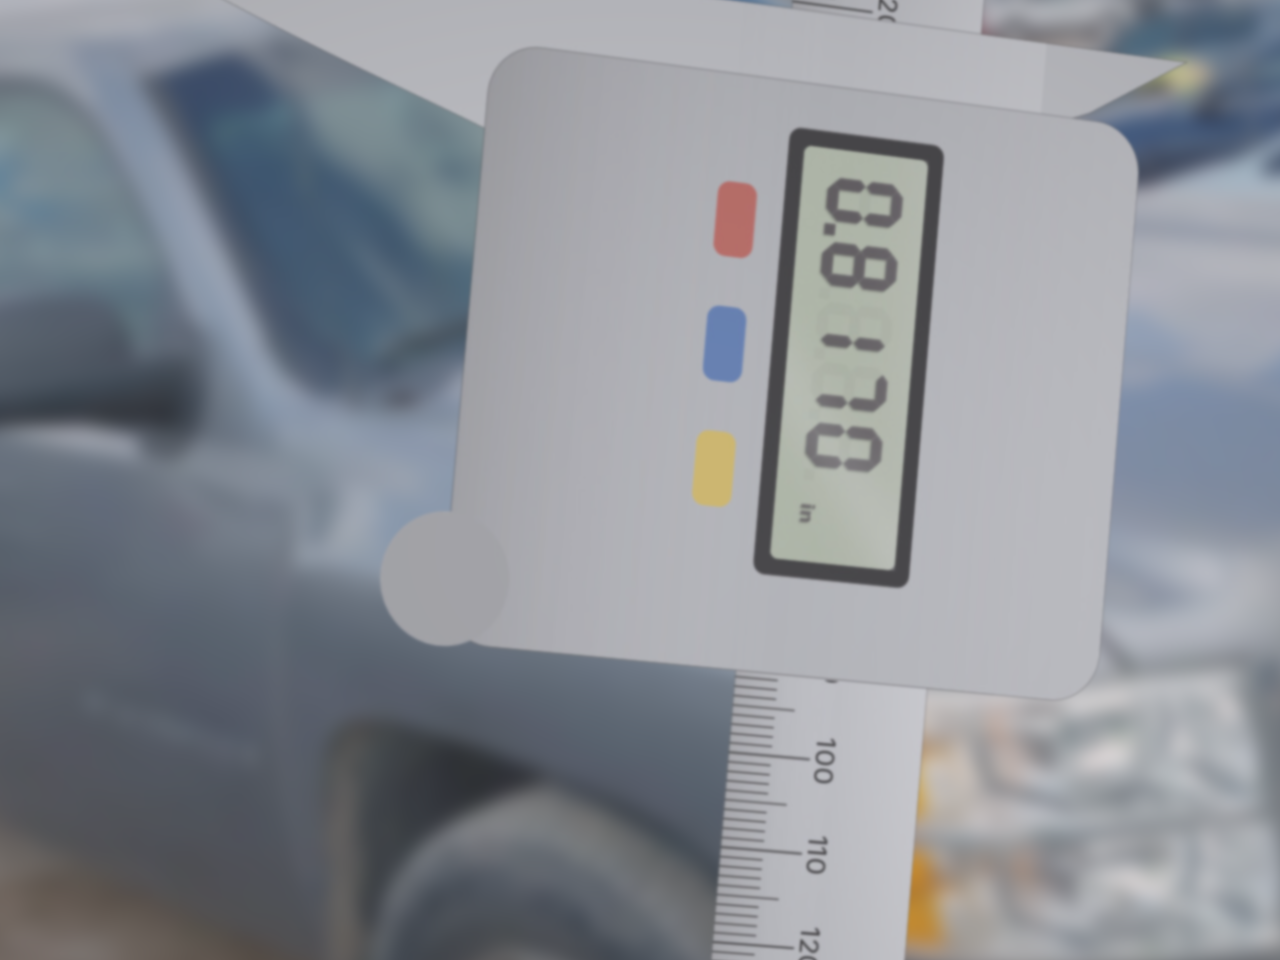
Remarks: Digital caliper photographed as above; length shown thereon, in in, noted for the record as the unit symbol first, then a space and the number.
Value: in 0.8170
